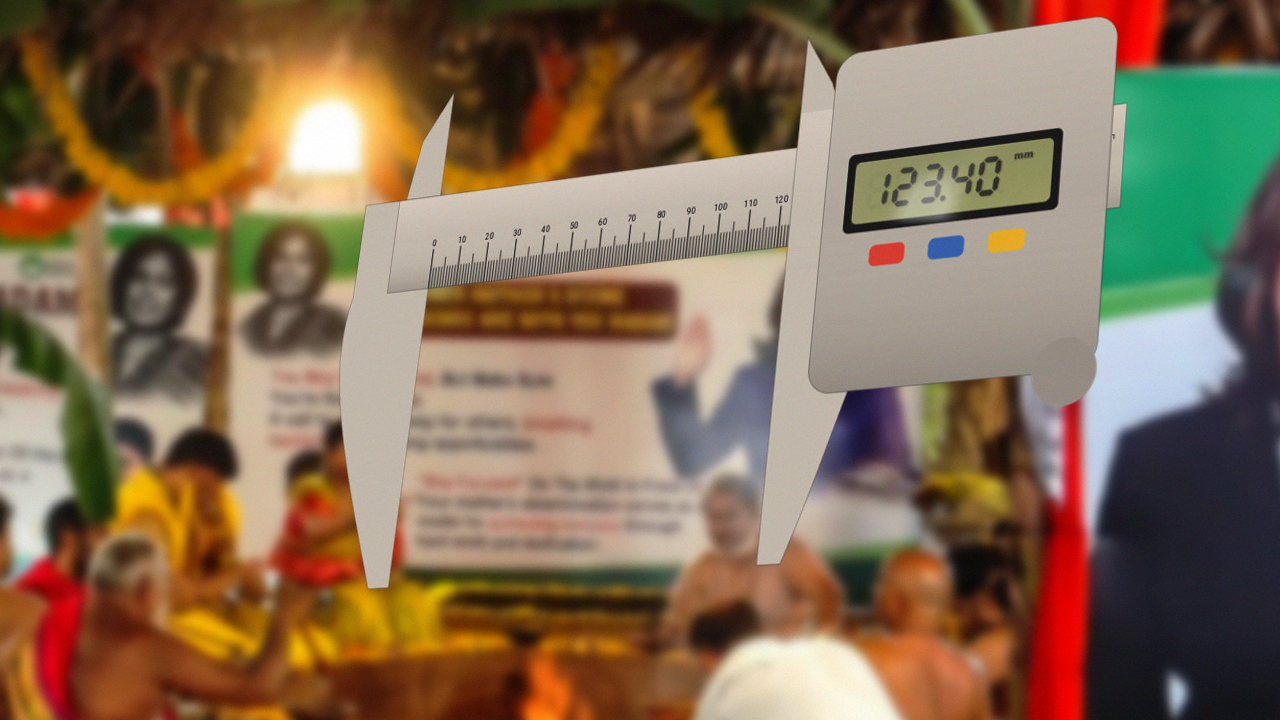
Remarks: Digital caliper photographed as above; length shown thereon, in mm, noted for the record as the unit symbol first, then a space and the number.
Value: mm 123.40
